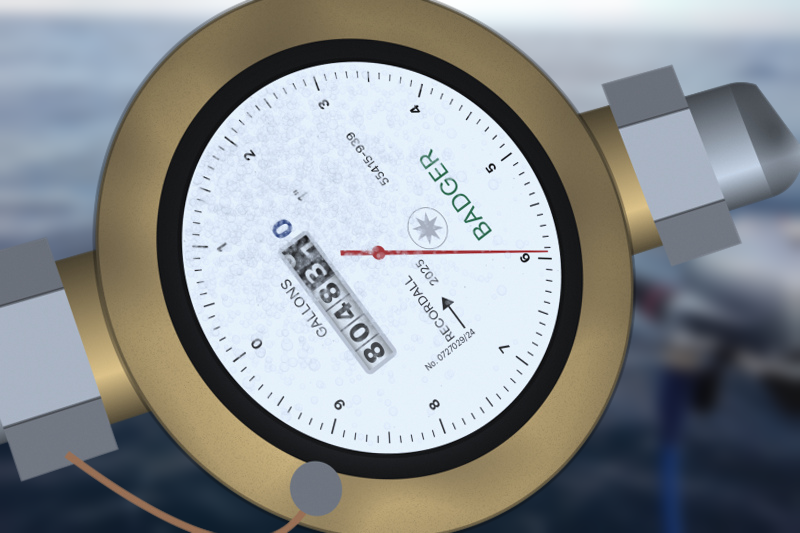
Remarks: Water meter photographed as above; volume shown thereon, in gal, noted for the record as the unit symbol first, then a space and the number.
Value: gal 8048305.9
